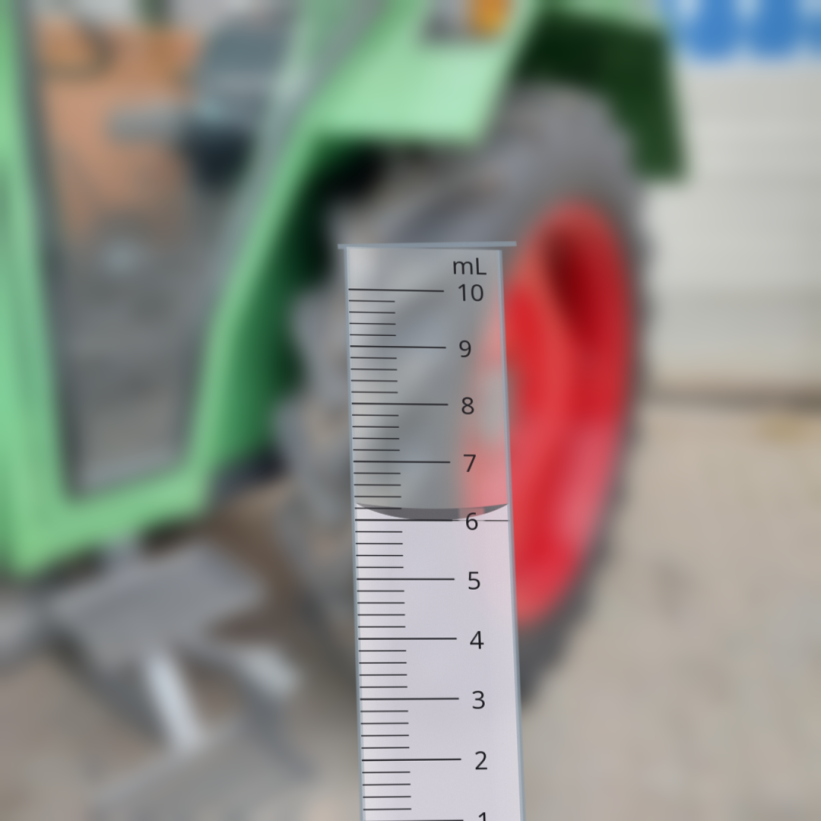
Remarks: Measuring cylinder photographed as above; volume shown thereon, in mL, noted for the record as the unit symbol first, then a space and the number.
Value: mL 6
